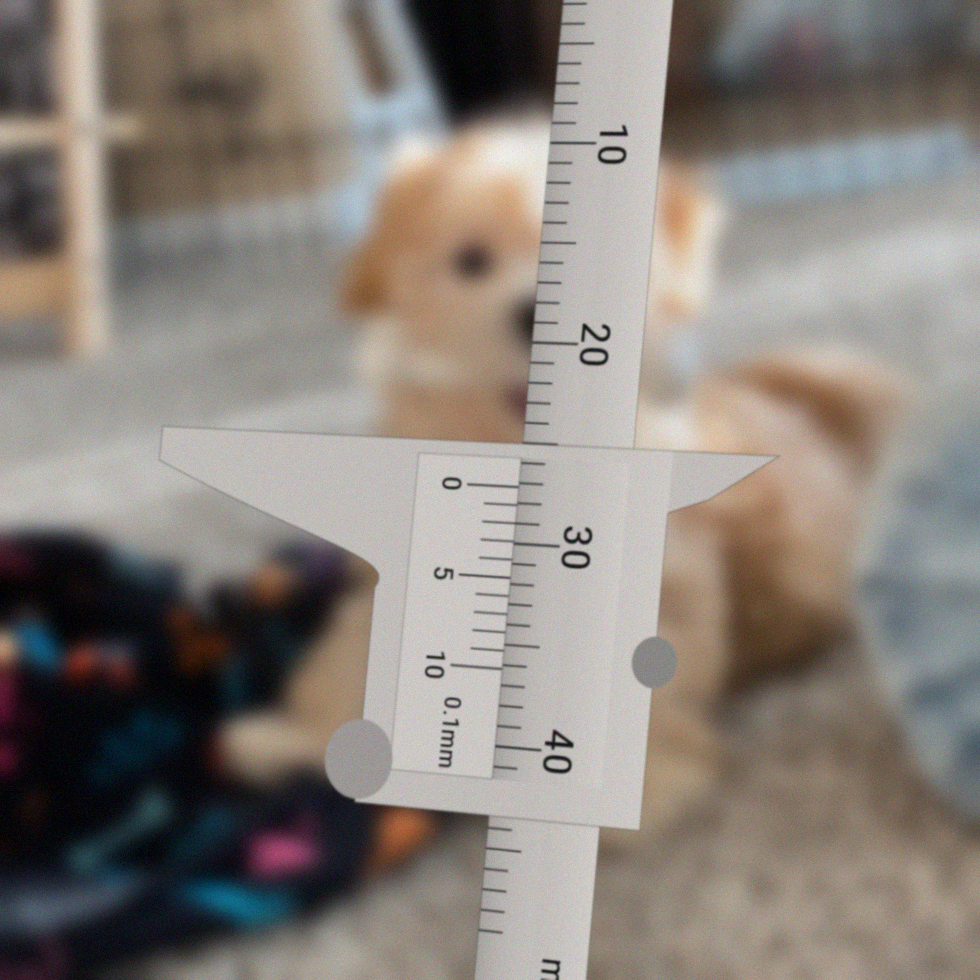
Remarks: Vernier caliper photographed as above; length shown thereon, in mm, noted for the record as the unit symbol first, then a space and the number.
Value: mm 27.2
